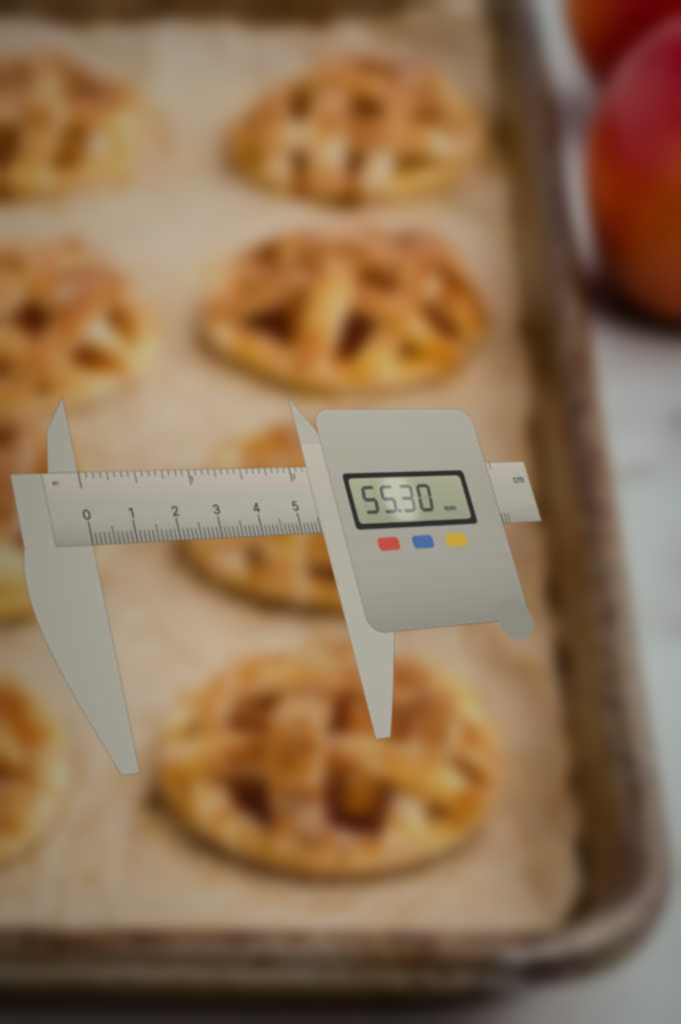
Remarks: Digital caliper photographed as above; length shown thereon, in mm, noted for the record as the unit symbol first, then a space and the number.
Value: mm 55.30
